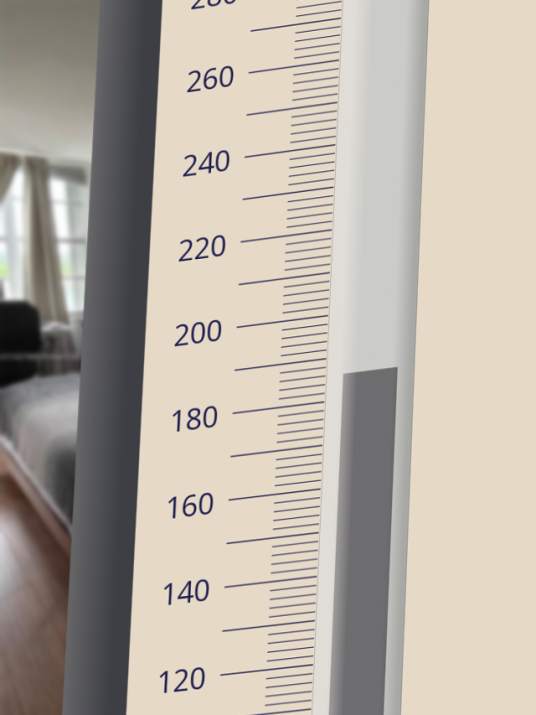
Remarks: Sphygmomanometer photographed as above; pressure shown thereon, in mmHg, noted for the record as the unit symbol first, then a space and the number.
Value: mmHg 186
